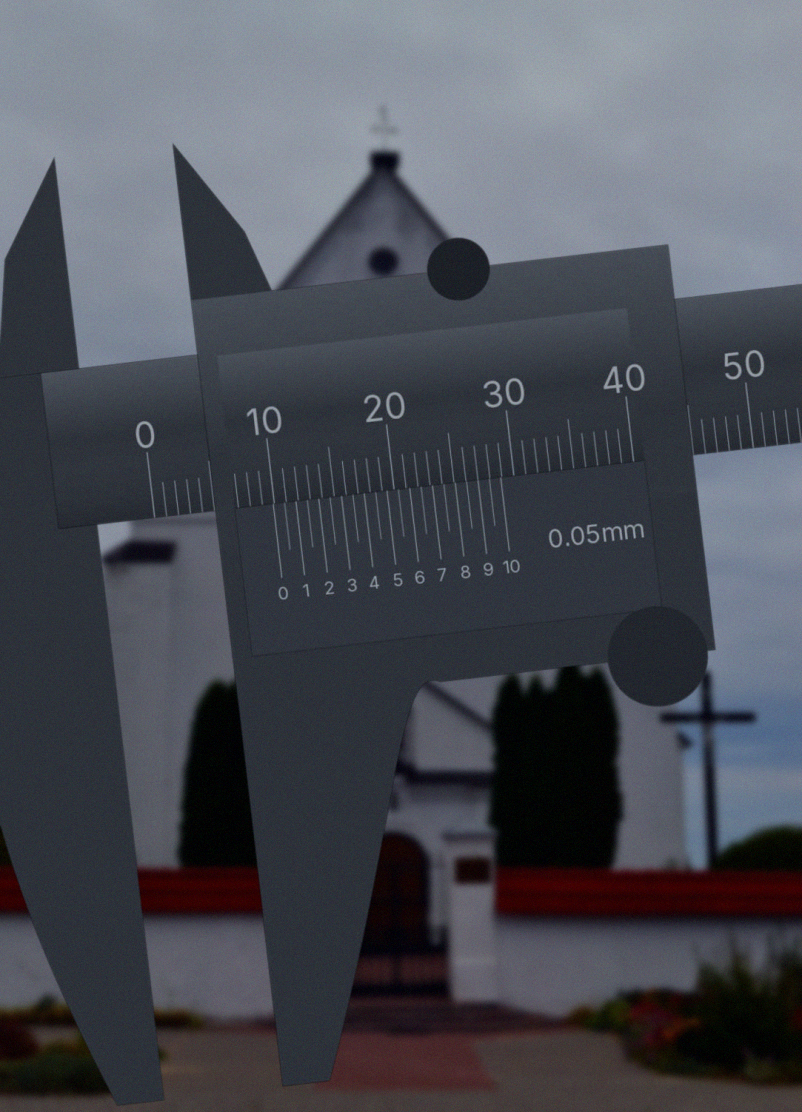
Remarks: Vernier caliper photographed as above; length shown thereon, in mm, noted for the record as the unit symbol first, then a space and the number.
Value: mm 9.9
